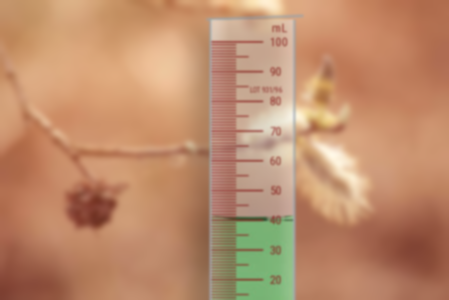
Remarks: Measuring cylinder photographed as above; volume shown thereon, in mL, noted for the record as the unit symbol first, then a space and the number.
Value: mL 40
